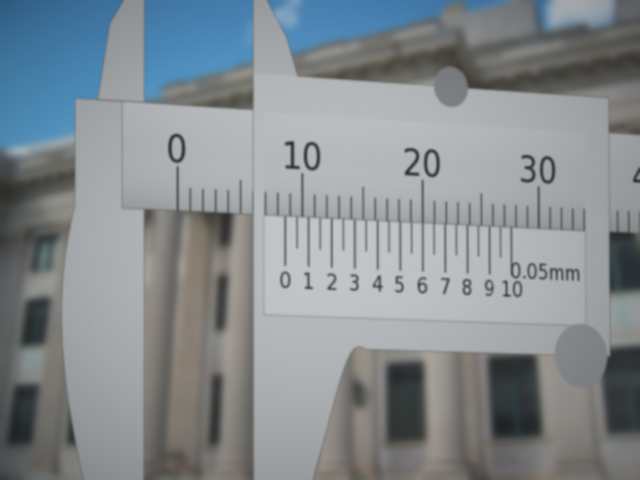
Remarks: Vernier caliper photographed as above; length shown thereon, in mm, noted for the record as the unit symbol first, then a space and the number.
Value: mm 8.6
